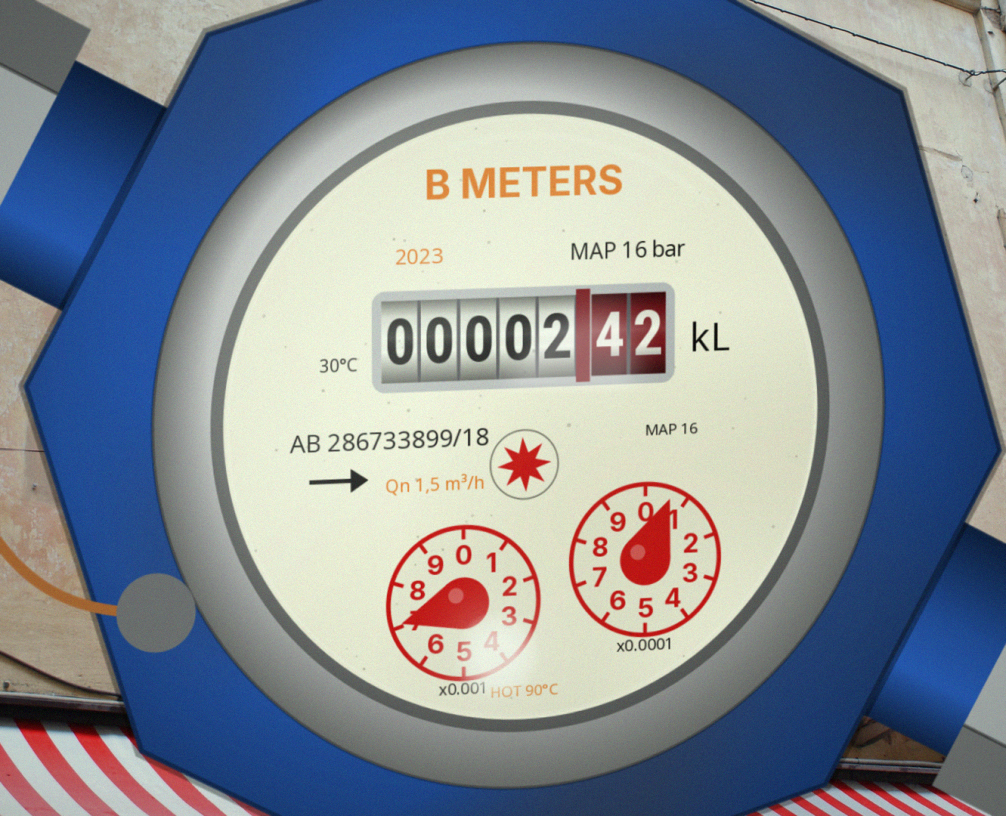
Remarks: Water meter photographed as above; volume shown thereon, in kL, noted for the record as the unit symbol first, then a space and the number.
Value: kL 2.4270
